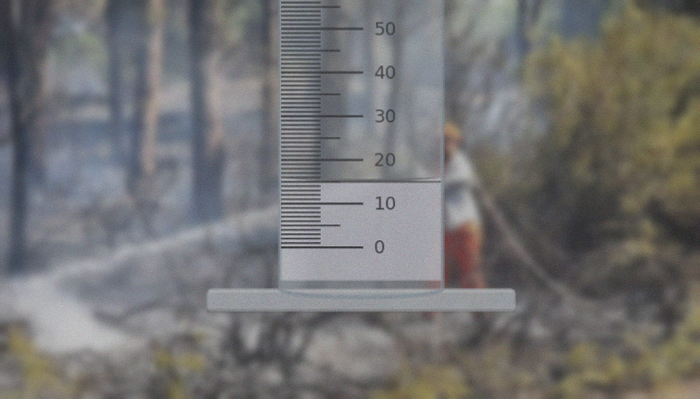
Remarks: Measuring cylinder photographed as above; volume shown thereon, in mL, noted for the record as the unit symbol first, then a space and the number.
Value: mL 15
